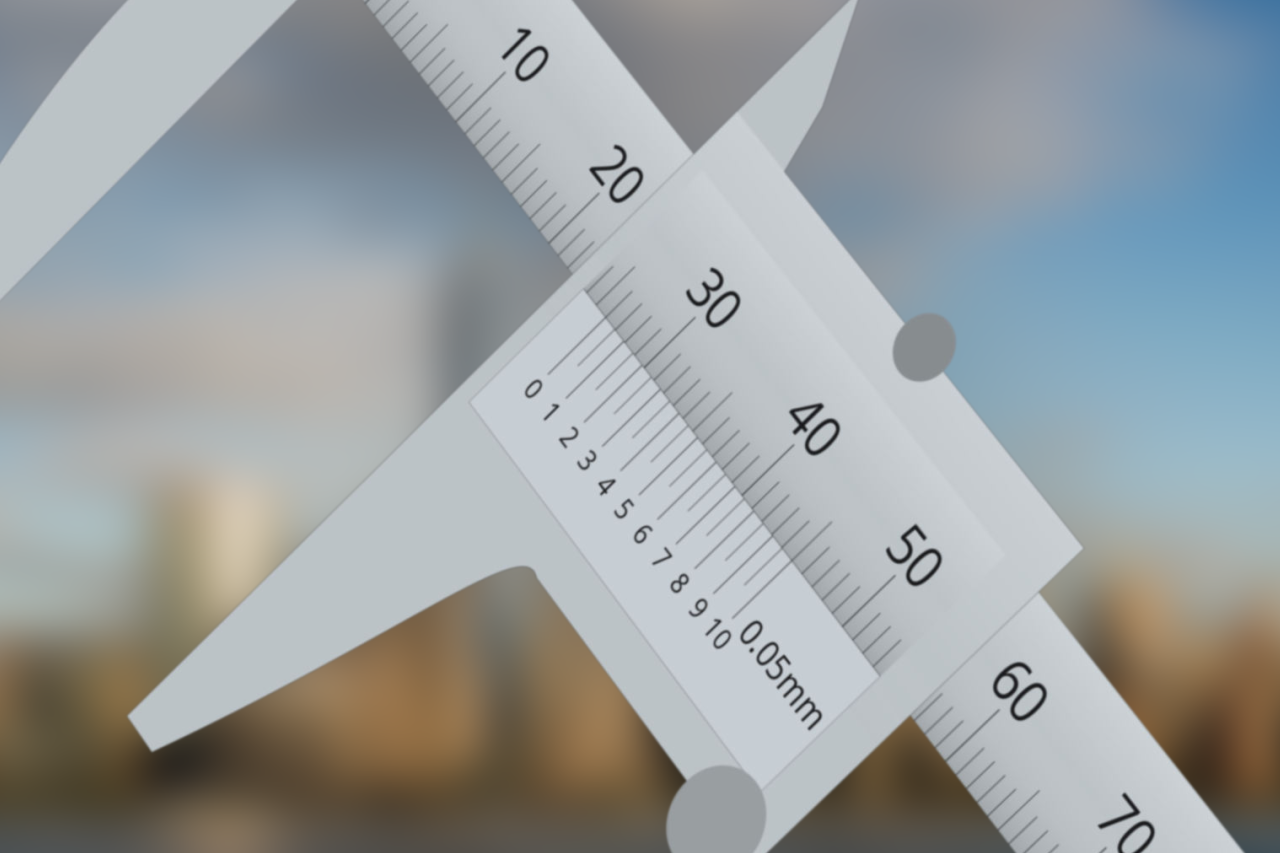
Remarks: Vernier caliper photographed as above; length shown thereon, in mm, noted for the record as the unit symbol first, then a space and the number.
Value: mm 26.0
